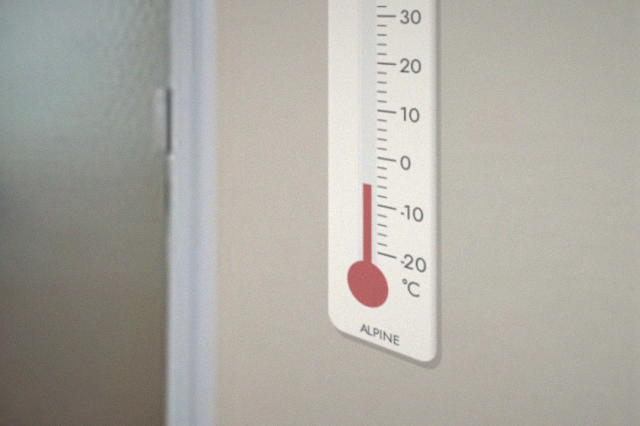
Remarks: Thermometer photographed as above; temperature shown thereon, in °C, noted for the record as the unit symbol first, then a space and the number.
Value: °C -6
